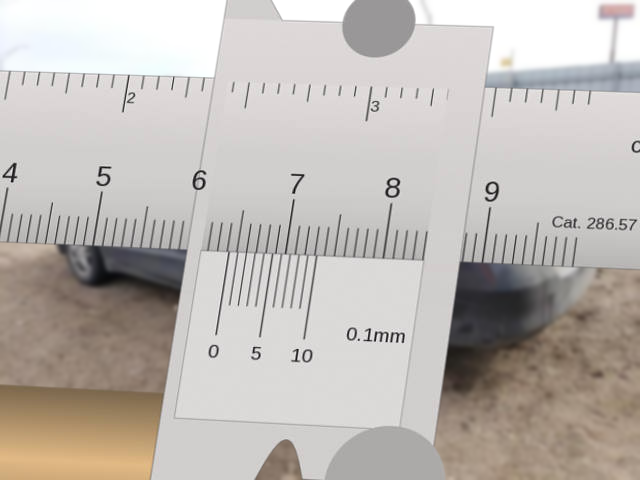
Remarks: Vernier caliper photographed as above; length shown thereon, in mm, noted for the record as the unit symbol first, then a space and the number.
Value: mm 64.2
